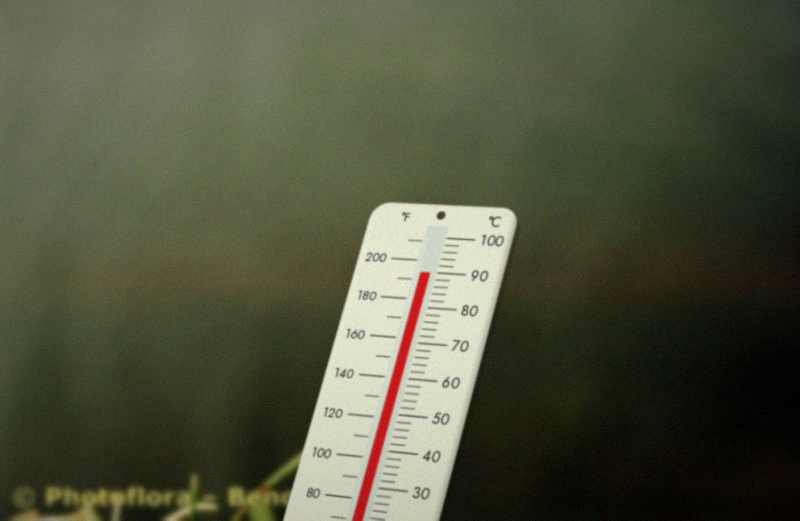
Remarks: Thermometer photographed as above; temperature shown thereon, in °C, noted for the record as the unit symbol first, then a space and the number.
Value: °C 90
